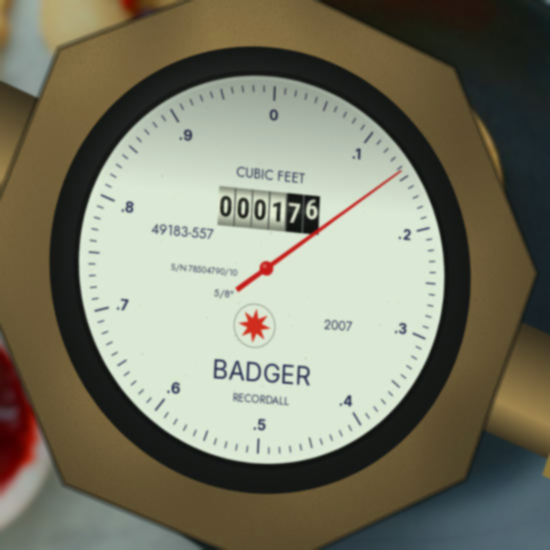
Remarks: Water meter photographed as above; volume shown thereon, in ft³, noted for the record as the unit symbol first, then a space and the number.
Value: ft³ 176.14
